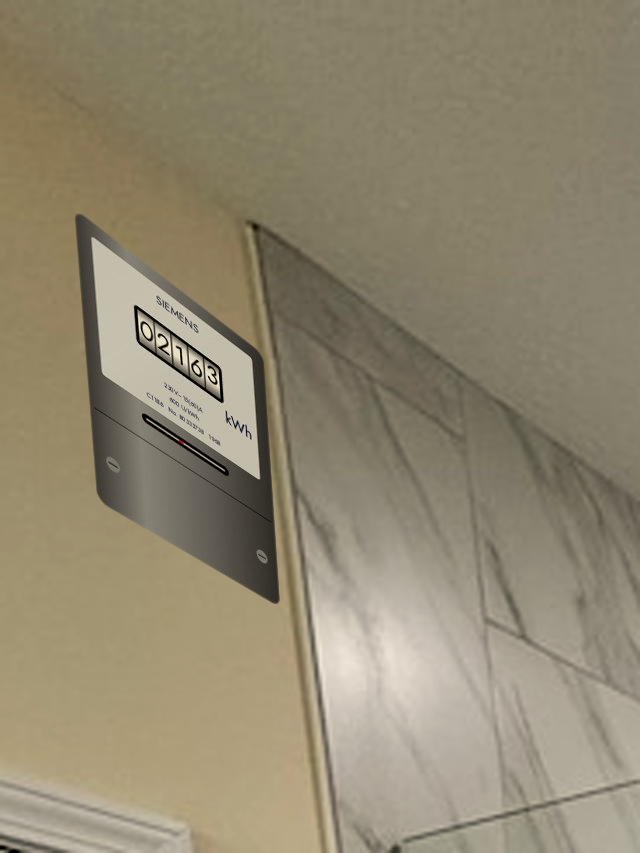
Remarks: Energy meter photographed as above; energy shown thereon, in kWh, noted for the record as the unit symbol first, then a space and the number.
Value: kWh 2163
